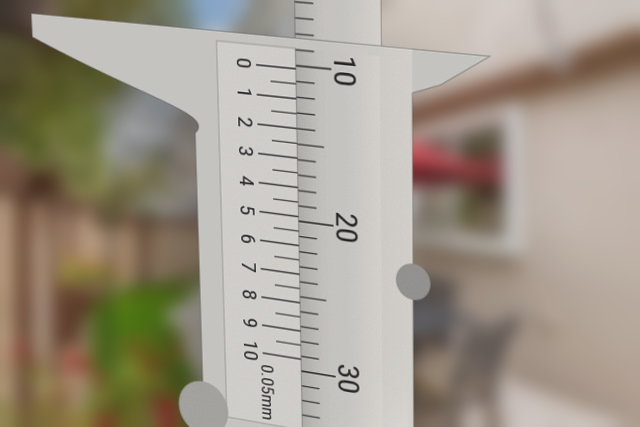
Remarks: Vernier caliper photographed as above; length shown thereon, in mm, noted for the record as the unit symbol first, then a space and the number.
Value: mm 10.2
